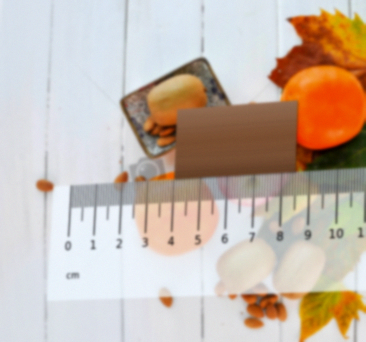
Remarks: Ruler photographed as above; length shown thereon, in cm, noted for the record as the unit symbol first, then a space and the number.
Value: cm 4.5
